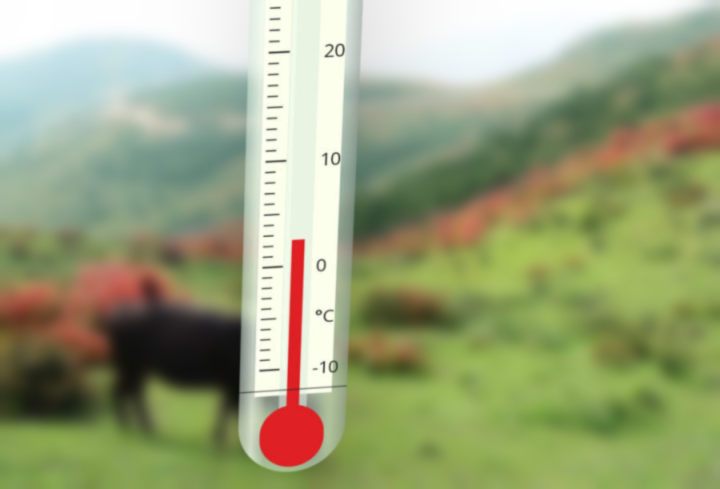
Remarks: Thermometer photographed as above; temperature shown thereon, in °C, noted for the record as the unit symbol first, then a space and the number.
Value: °C 2.5
